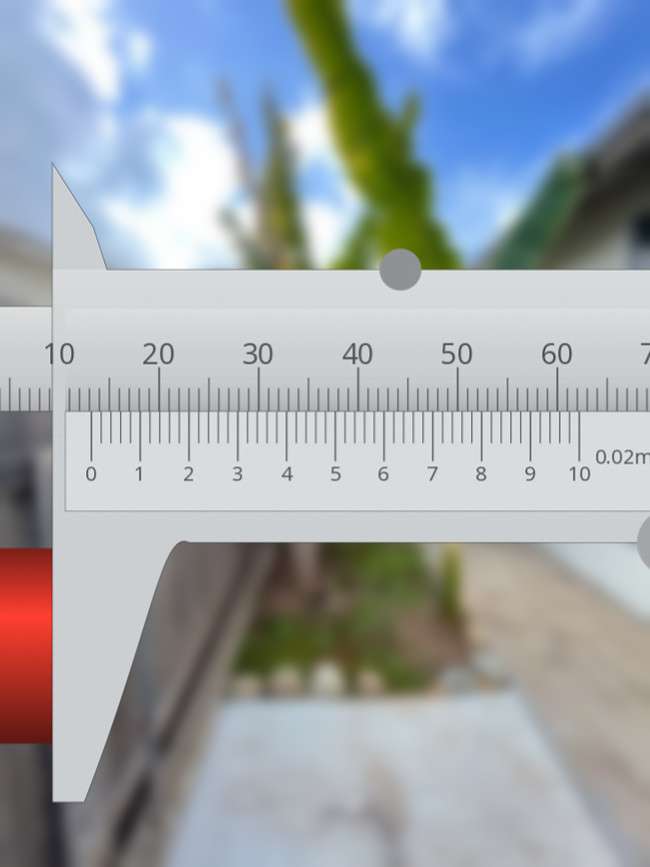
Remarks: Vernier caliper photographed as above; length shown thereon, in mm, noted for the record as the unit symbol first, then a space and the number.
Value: mm 13.2
